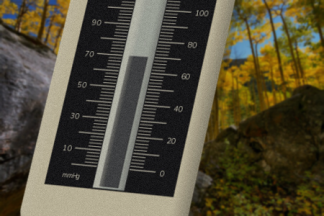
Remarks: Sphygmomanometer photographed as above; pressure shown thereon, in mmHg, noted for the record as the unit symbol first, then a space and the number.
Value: mmHg 70
